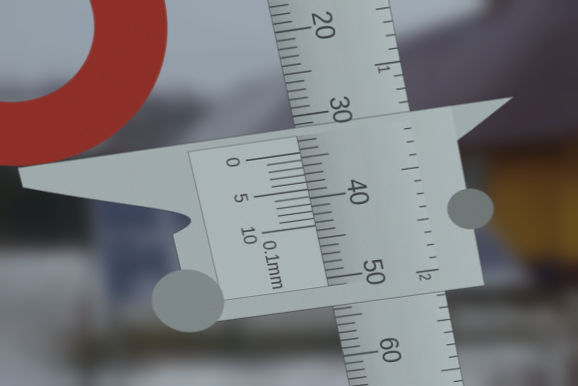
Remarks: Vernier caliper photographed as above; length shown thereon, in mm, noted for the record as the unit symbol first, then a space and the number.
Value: mm 34.4
